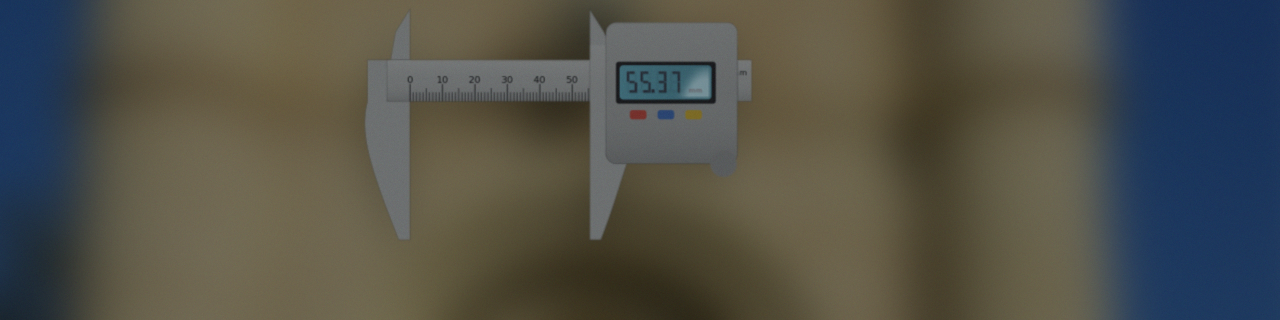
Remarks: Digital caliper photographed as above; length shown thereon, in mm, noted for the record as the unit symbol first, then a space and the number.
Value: mm 55.37
